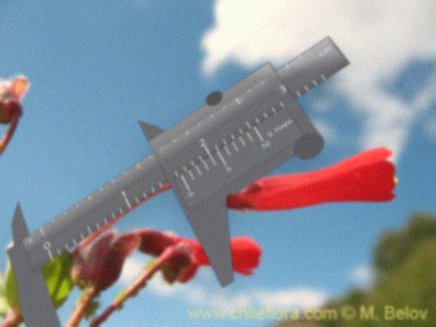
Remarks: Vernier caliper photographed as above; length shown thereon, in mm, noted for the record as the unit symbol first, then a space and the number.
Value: mm 16.4
